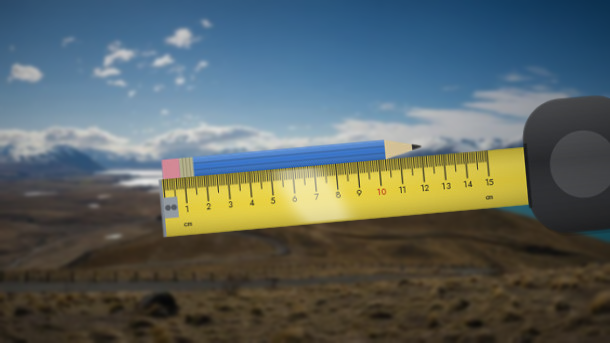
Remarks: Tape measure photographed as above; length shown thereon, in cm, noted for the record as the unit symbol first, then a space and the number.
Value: cm 12
